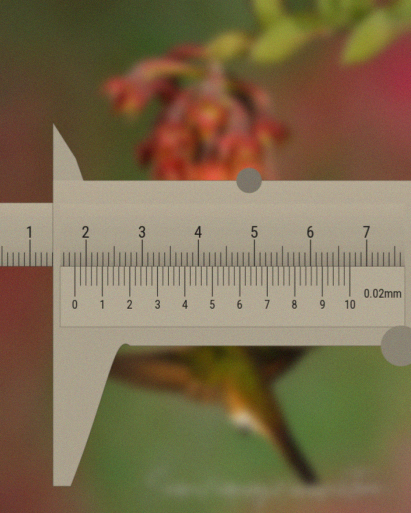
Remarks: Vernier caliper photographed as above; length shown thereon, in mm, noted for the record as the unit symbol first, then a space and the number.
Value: mm 18.0
